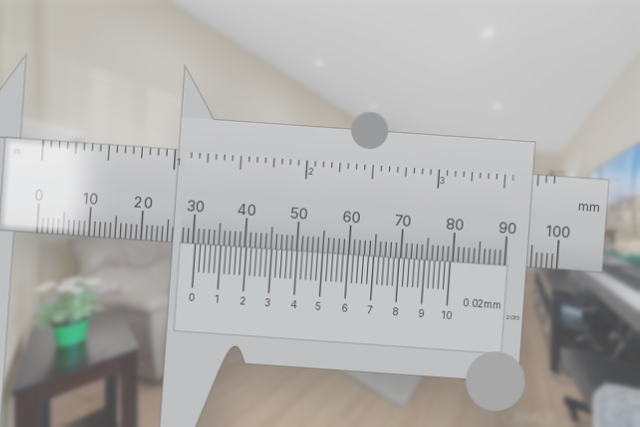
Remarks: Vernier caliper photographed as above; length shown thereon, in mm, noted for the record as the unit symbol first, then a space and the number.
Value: mm 30.5
